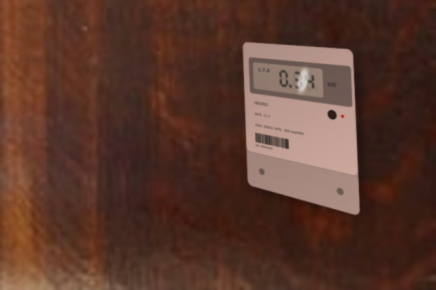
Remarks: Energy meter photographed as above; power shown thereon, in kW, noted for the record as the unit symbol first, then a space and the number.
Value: kW 0.34
